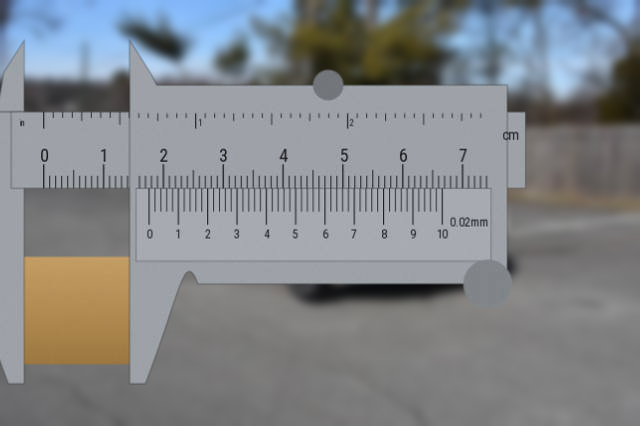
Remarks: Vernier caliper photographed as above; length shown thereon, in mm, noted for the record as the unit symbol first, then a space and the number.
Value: mm 17.6
